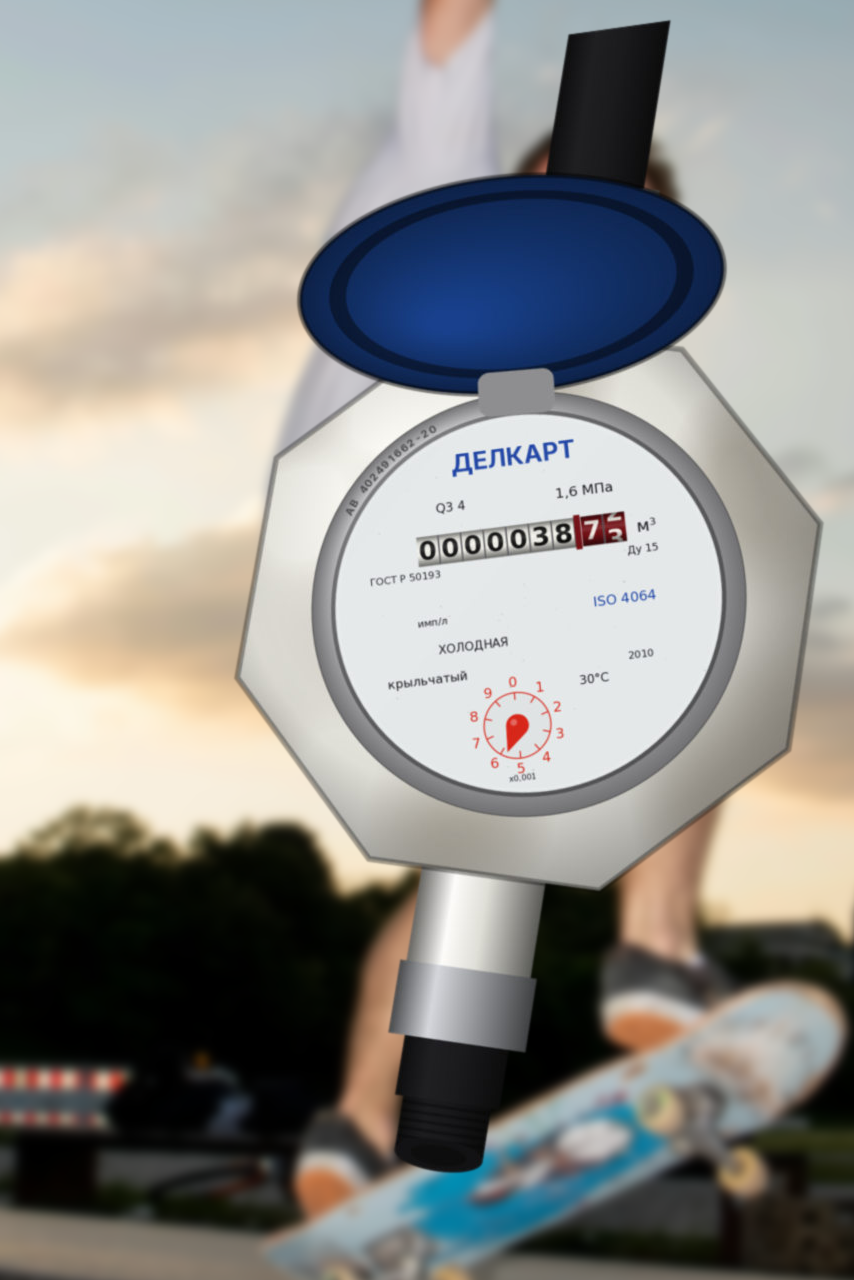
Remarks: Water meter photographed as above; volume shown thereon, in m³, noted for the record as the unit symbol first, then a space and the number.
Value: m³ 38.725
